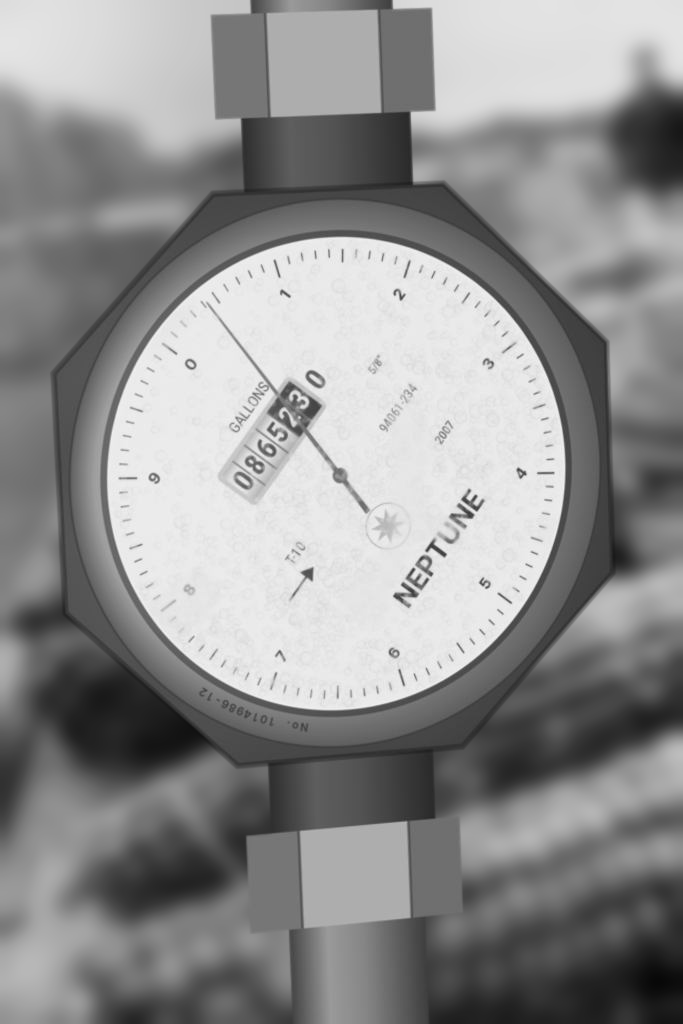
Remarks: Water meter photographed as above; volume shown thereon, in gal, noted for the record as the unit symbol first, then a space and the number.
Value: gal 865230.4
